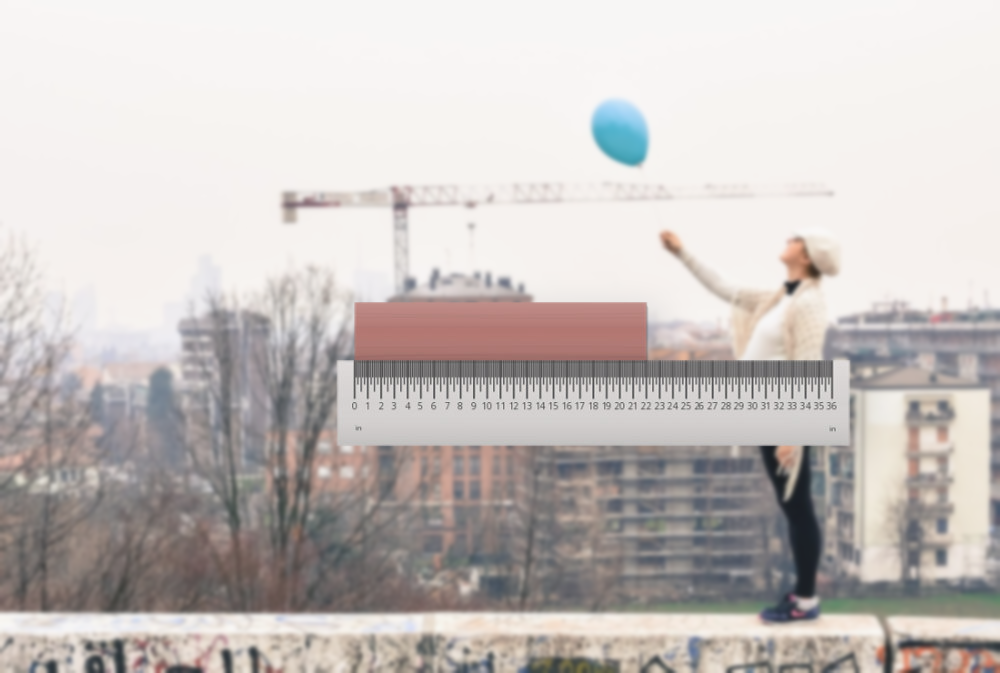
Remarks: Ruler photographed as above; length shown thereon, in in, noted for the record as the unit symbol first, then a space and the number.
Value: in 22
